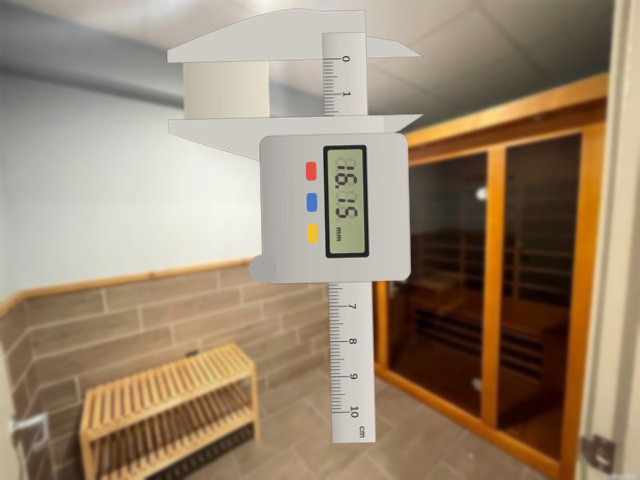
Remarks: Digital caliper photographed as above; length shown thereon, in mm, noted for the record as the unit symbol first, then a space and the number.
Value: mm 16.15
